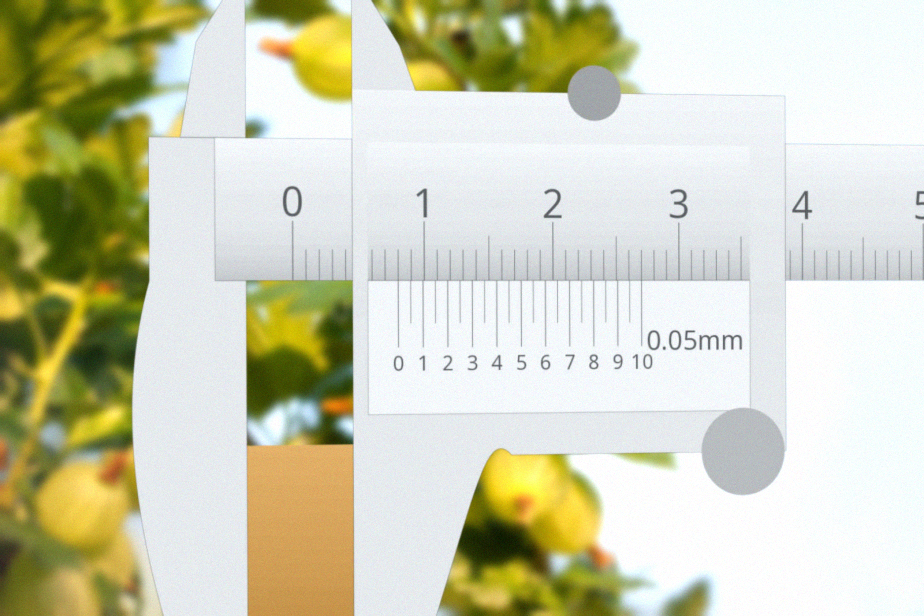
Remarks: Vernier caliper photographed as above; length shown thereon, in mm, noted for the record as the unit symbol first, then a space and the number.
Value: mm 8.0
